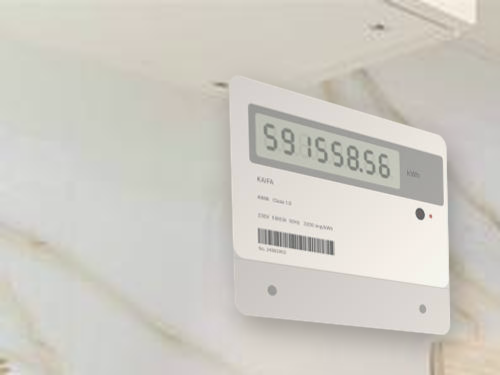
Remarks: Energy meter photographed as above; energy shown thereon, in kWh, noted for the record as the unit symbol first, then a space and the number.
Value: kWh 591558.56
